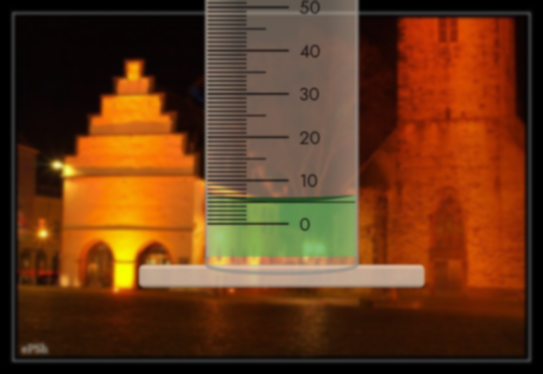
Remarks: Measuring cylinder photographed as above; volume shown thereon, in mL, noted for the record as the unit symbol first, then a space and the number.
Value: mL 5
